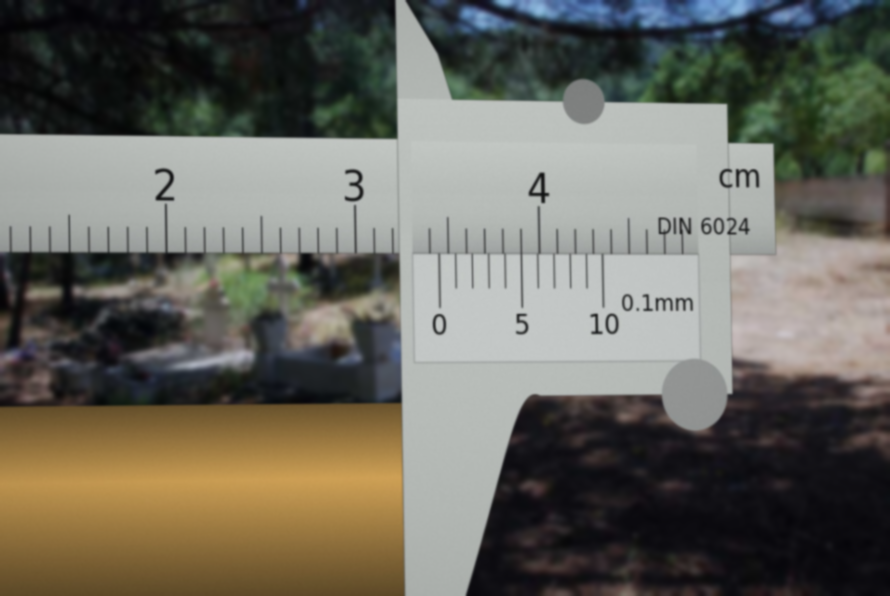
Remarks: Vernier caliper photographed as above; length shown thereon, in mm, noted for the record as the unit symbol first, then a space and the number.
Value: mm 34.5
